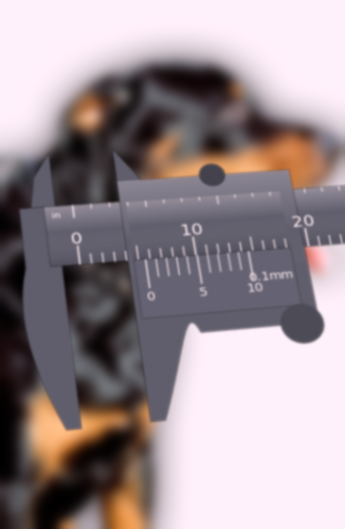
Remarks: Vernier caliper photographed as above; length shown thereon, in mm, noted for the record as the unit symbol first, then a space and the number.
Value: mm 5.6
